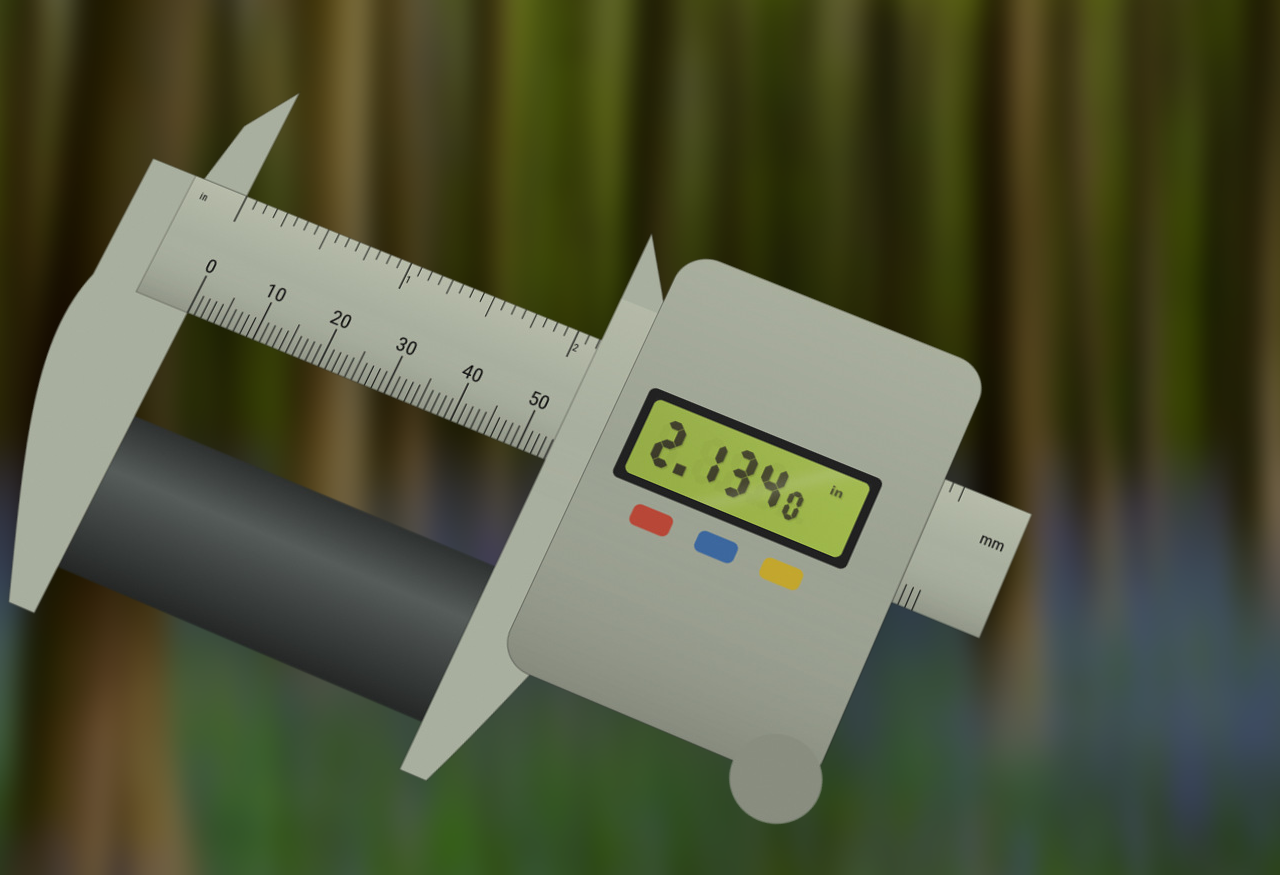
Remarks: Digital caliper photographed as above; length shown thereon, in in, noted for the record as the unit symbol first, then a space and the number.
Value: in 2.1340
